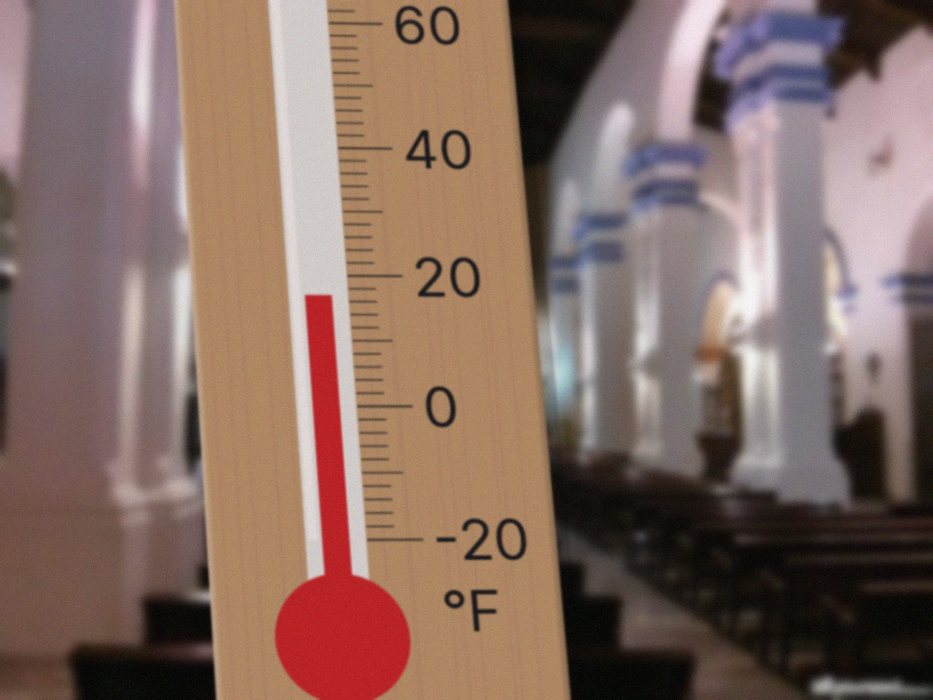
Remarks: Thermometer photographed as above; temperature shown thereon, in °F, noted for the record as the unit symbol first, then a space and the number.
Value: °F 17
